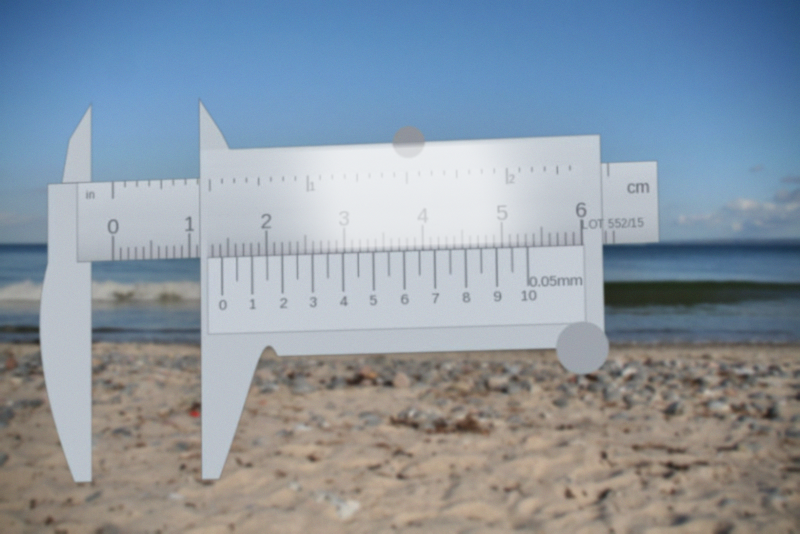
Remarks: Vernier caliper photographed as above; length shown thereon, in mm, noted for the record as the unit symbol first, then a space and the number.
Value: mm 14.2
